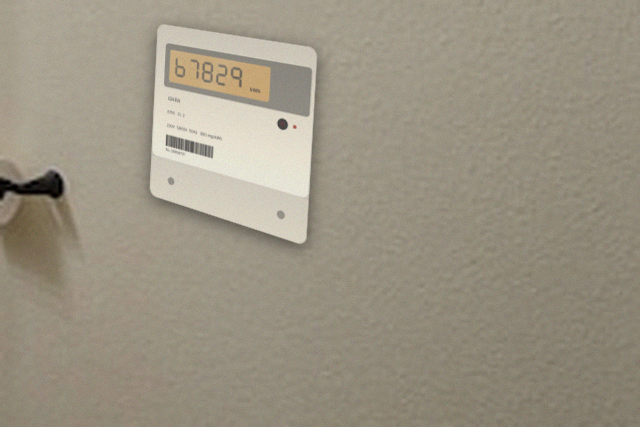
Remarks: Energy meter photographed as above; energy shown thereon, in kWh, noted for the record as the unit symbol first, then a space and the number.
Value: kWh 67829
